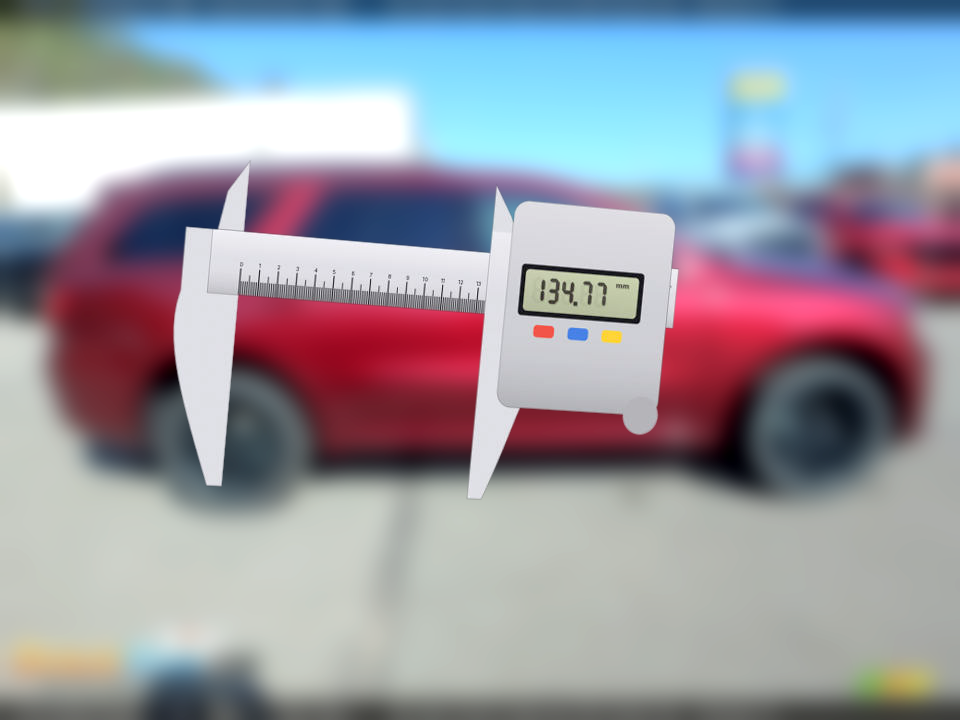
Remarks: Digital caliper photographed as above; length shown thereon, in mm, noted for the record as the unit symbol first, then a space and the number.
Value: mm 134.77
